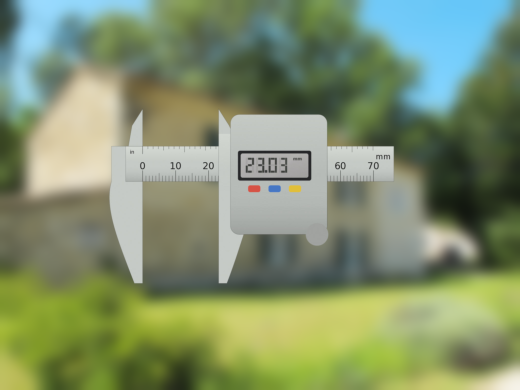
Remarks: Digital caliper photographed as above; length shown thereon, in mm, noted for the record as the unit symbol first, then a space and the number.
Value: mm 23.03
